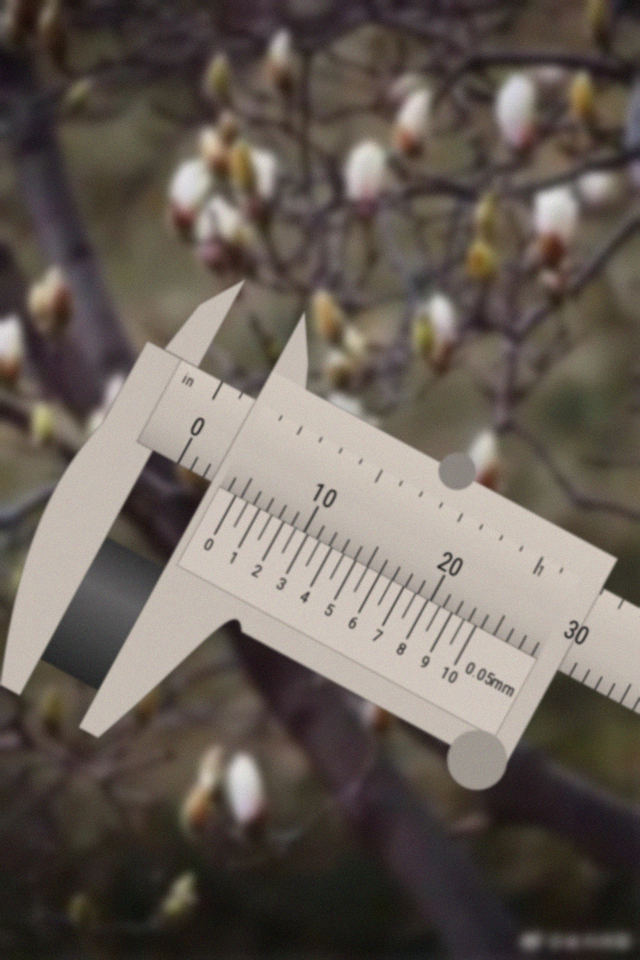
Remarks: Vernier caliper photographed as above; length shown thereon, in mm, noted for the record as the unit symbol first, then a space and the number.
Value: mm 4.6
